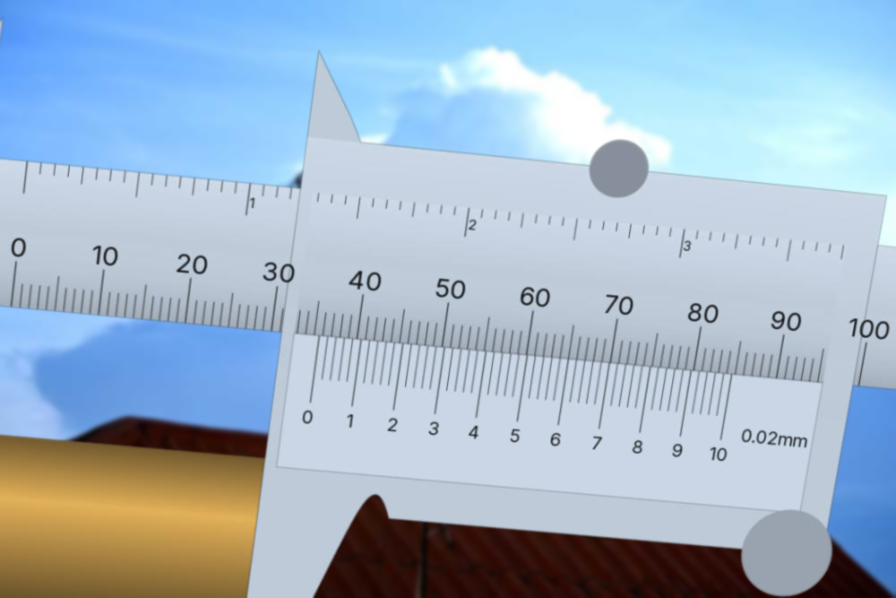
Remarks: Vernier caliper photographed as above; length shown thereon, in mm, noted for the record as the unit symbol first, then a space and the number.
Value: mm 35.6
